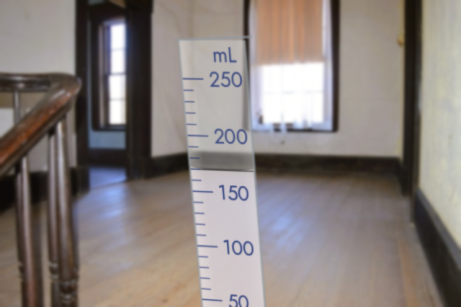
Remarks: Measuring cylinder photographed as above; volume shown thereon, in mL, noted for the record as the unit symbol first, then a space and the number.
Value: mL 170
